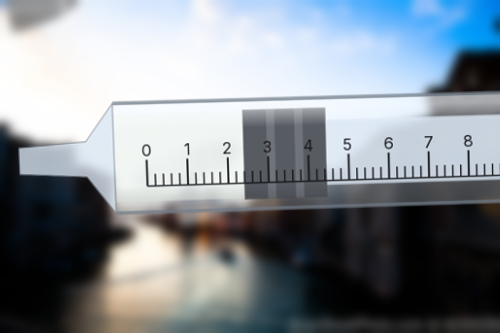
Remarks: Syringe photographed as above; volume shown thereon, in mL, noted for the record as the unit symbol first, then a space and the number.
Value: mL 2.4
